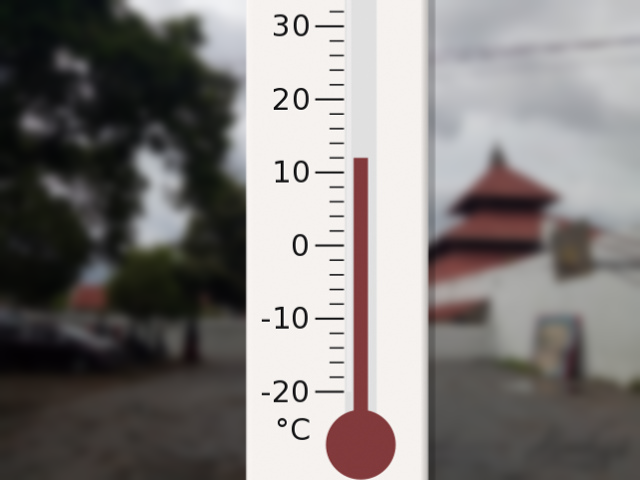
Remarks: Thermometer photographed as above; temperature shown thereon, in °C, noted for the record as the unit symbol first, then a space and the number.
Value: °C 12
